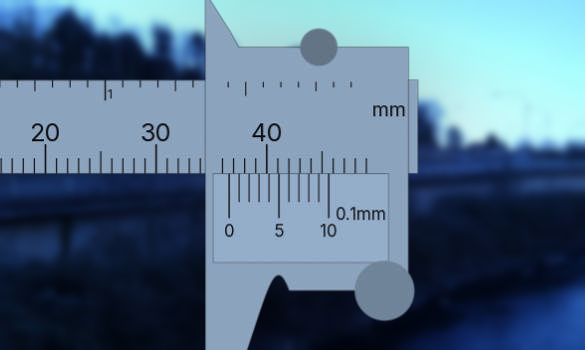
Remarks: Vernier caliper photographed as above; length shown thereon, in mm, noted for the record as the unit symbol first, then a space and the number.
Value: mm 36.6
